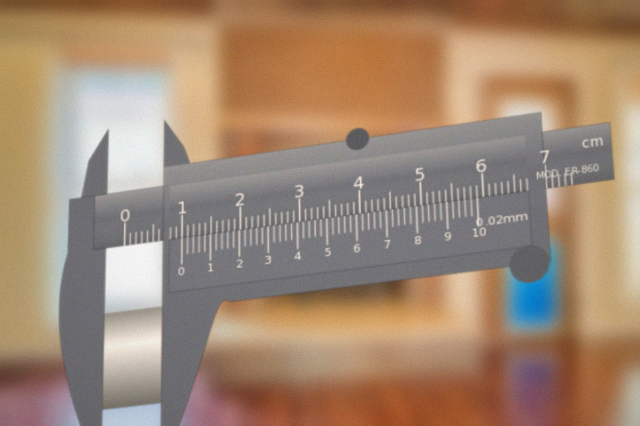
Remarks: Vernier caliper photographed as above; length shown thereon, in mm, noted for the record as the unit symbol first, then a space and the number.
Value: mm 10.0
